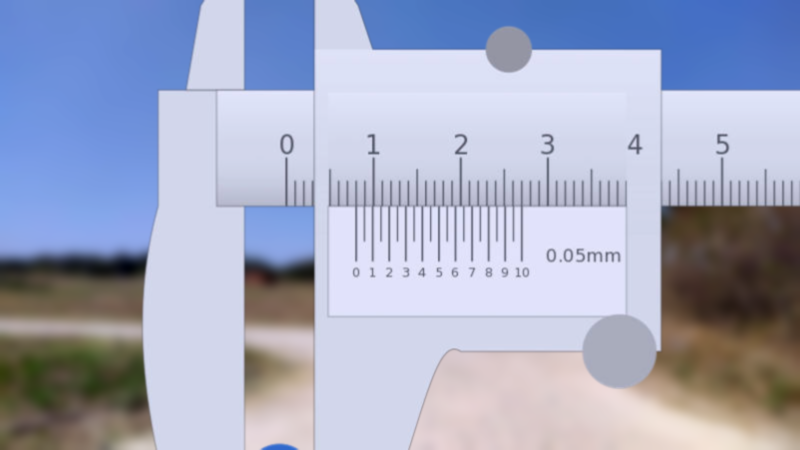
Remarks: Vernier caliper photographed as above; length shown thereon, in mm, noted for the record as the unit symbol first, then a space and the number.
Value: mm 8.0
